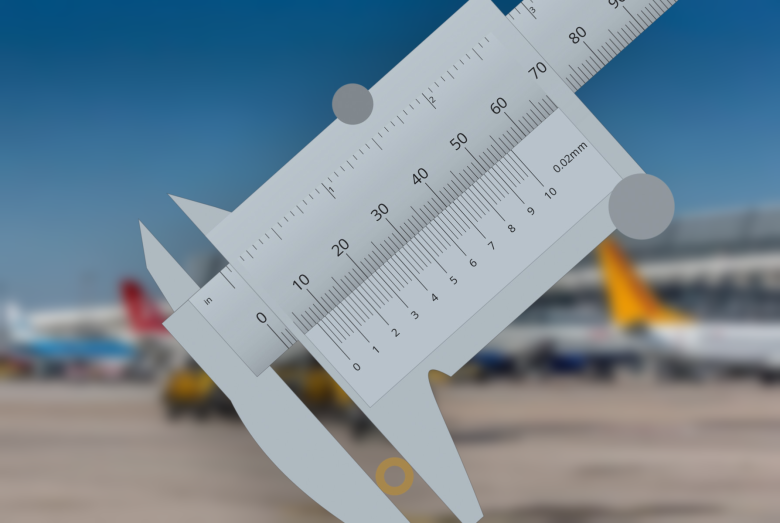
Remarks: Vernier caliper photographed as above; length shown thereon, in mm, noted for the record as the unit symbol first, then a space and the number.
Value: mm 7.2
